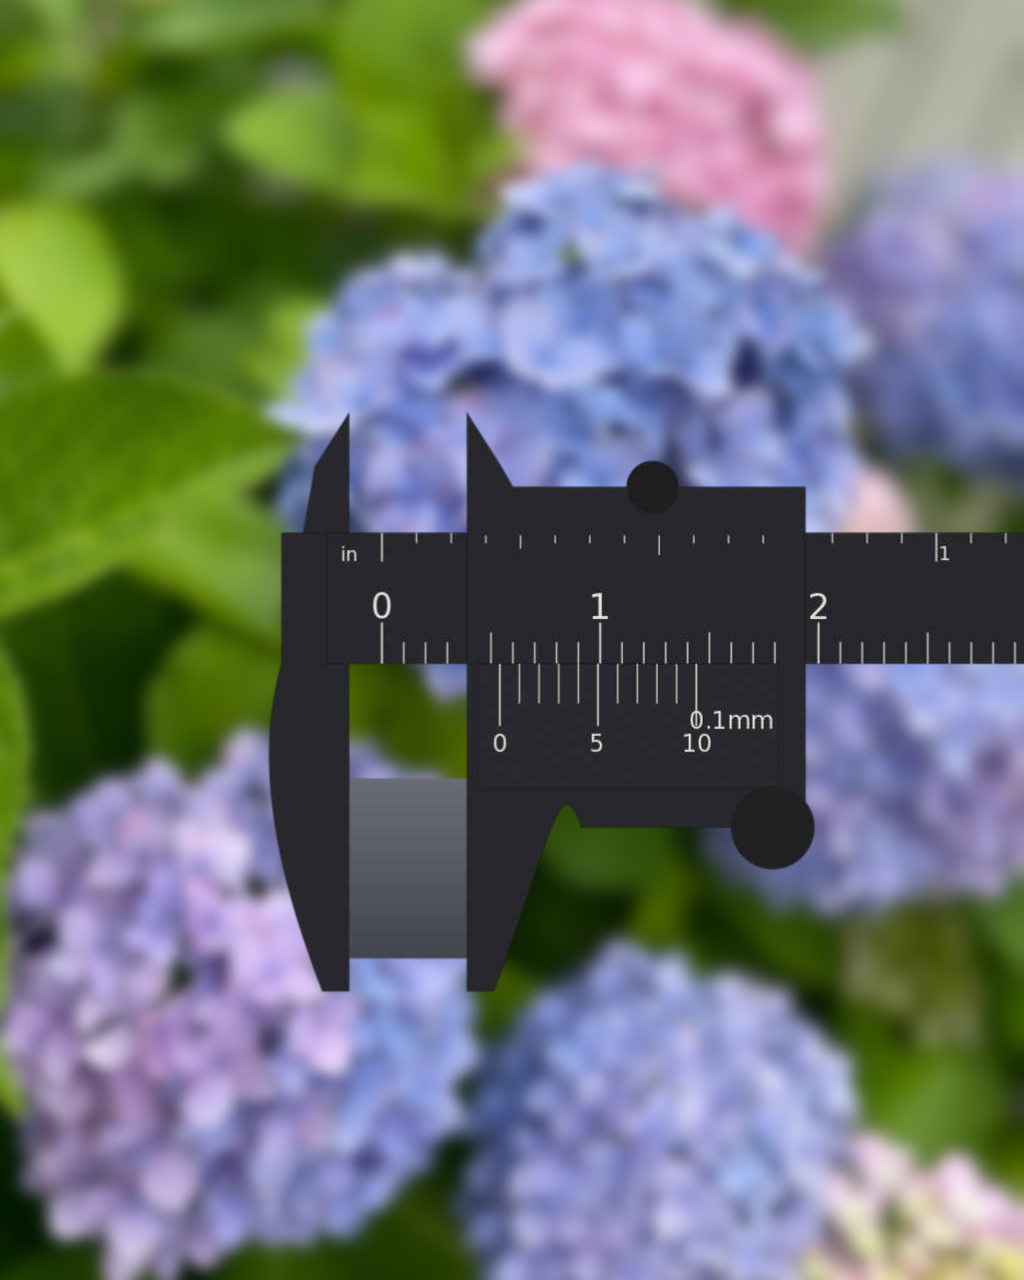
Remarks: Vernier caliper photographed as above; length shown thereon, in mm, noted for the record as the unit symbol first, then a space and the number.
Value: mm 5.4
